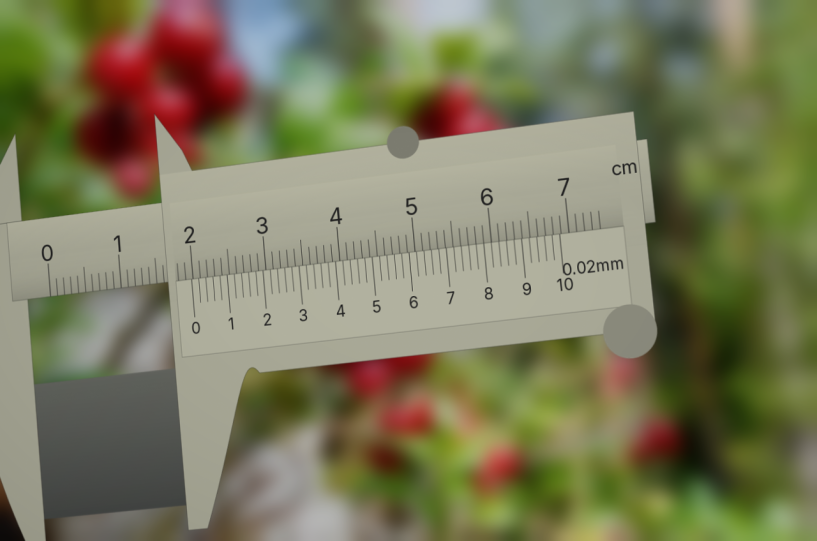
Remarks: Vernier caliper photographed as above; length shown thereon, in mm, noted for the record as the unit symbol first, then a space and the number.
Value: mm 19.8
